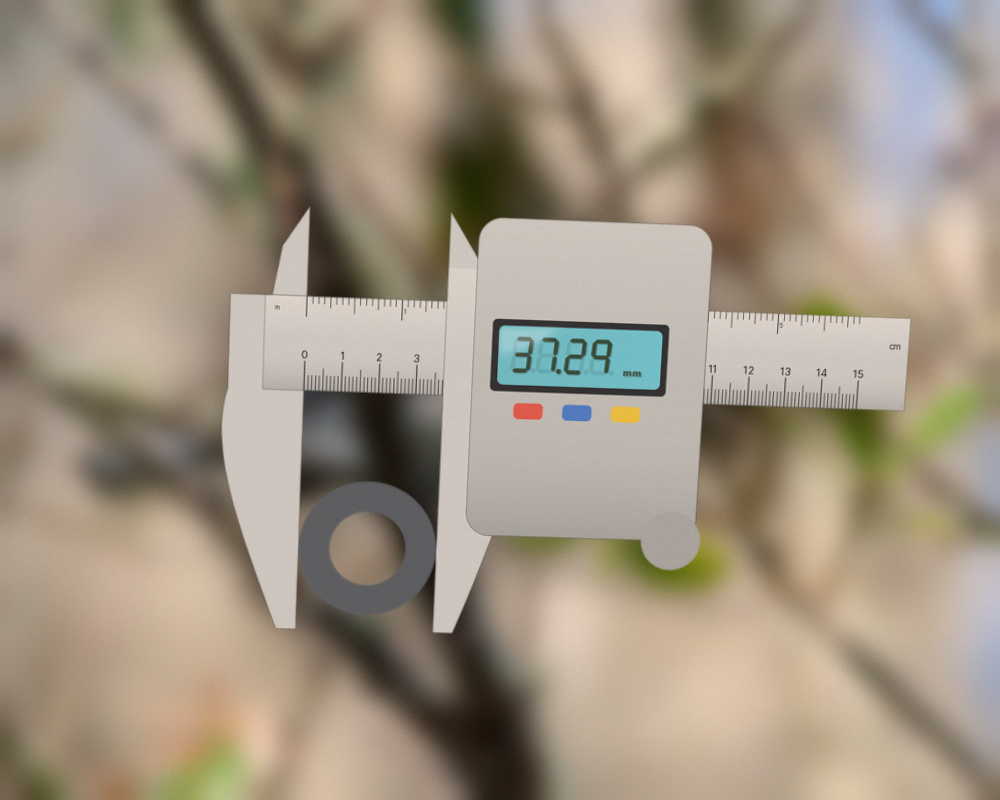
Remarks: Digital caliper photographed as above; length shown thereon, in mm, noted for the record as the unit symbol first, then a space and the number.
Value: mm 37.29
